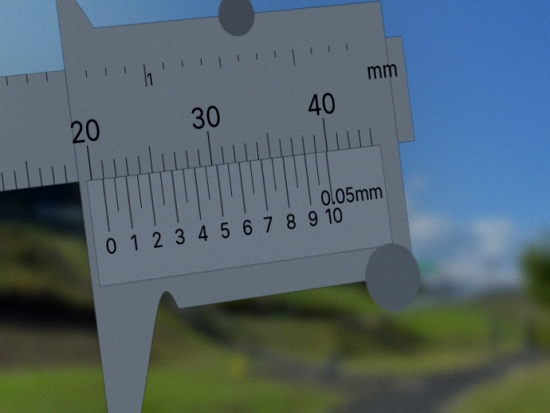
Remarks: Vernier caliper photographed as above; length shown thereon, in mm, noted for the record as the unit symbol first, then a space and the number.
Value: mm 20.9
